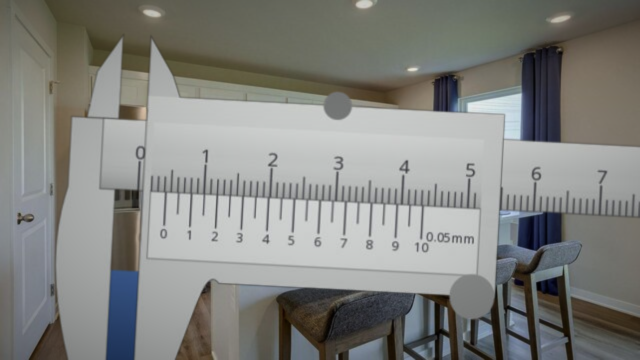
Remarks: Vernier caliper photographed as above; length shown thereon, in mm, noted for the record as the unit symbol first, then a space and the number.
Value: mm 4.2
